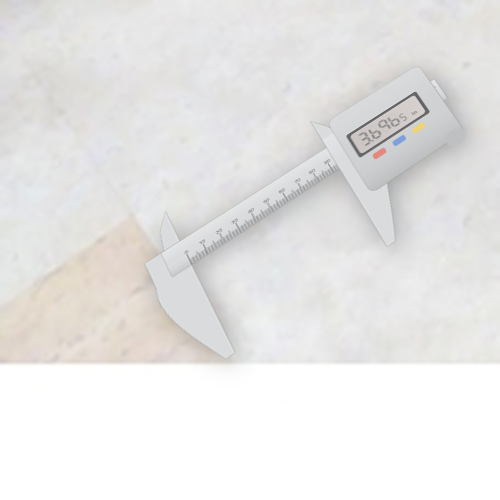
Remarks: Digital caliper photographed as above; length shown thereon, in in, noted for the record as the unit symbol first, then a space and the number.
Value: in 3.6965
